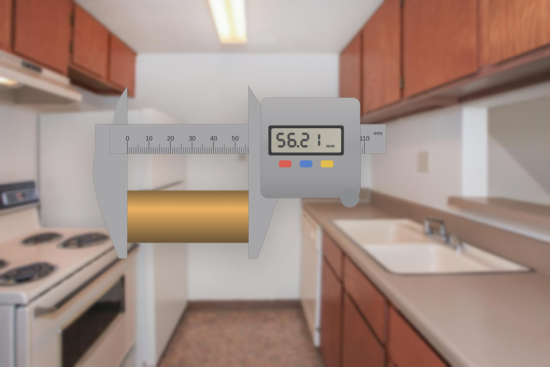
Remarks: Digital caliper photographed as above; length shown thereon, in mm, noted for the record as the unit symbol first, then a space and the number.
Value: mm 56.21
